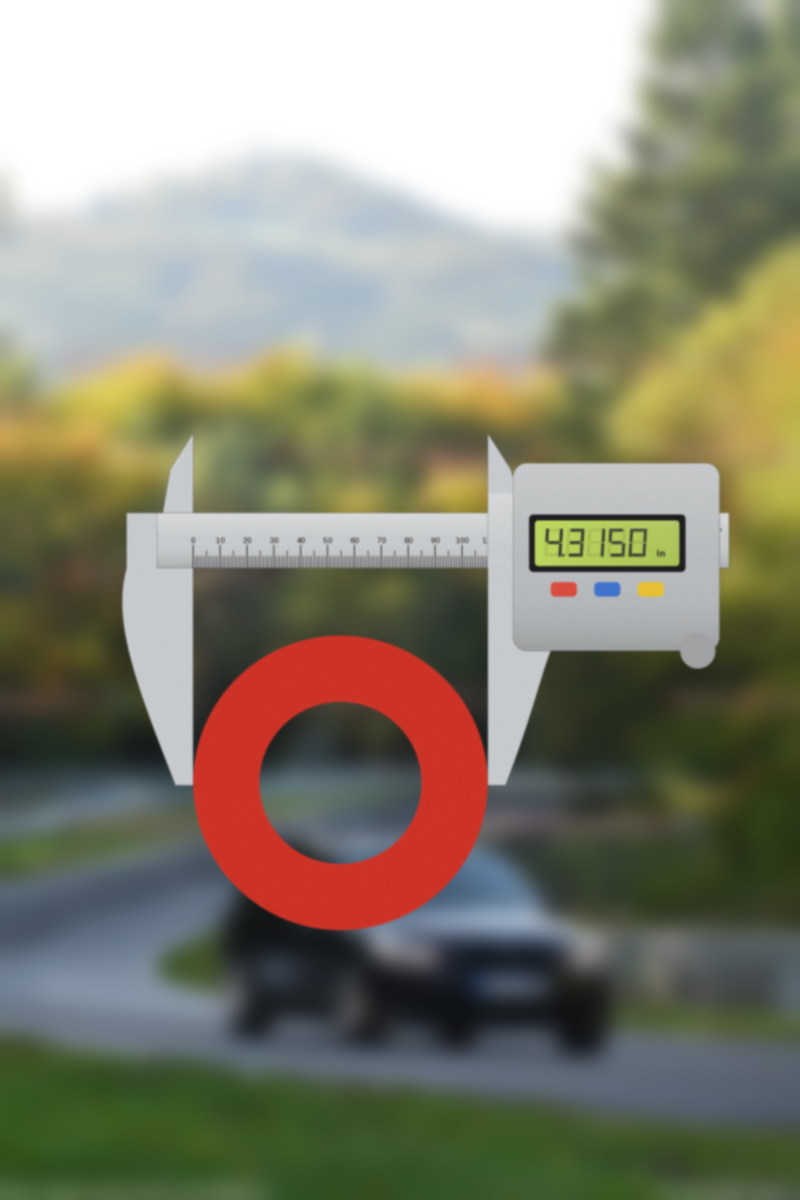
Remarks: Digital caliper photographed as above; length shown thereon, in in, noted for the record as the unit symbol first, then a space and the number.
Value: in 4.3150
